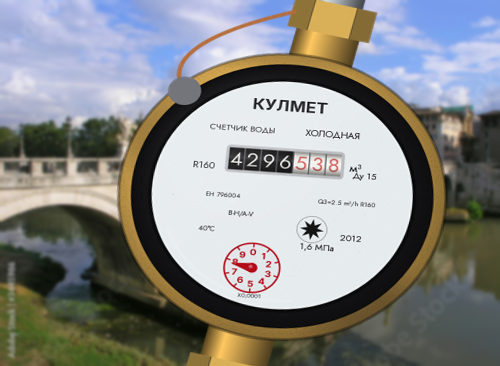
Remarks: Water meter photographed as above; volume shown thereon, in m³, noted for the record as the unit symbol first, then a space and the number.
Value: m³ 4296.5387
